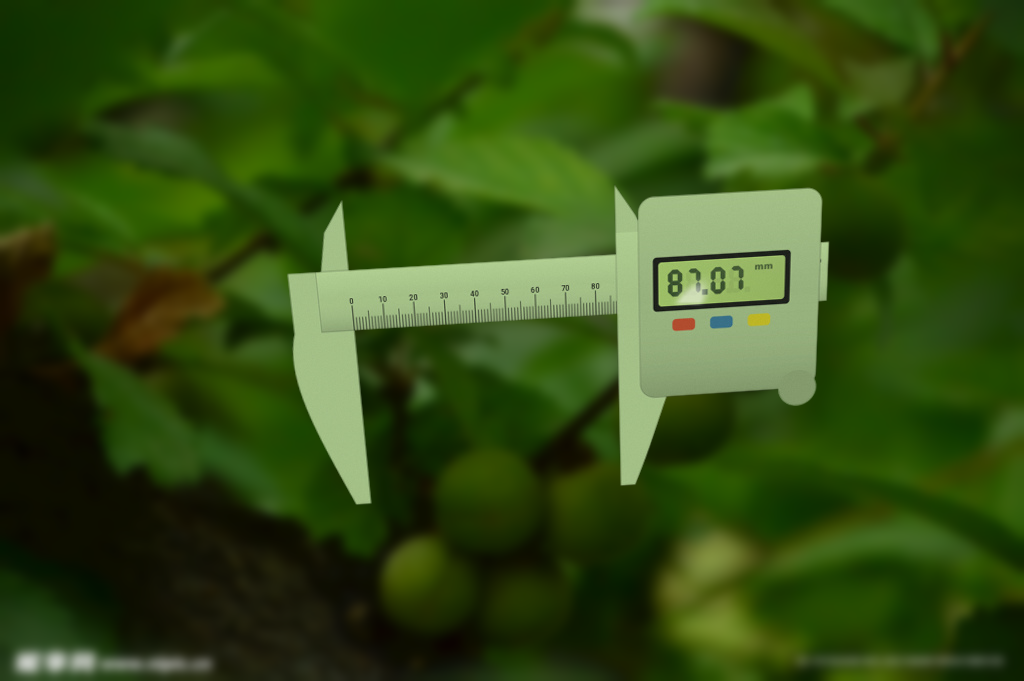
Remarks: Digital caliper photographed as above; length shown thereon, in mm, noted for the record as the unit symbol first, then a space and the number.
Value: mm 87.07
